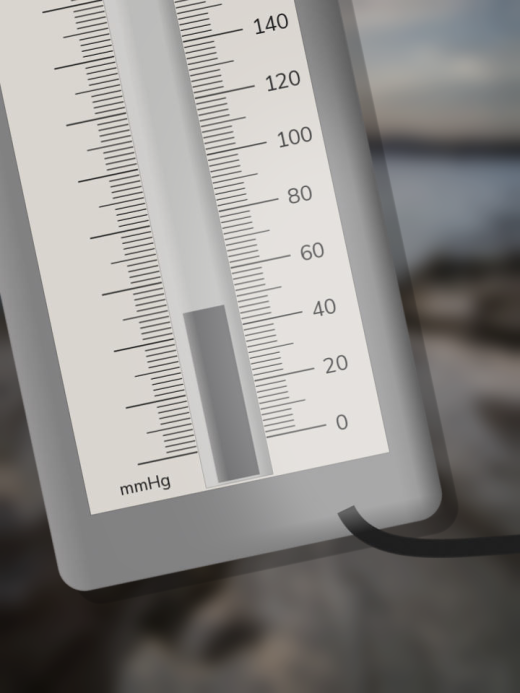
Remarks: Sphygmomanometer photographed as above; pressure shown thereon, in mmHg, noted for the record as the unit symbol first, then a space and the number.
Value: mmHg 48
